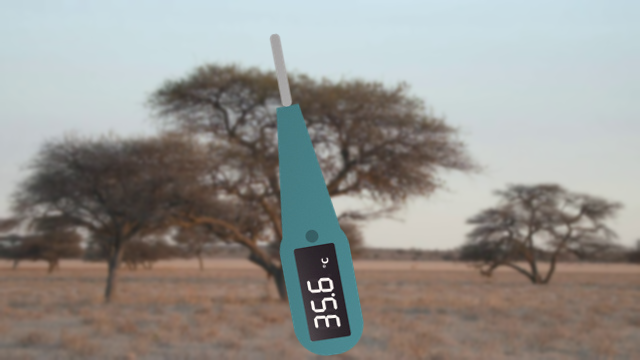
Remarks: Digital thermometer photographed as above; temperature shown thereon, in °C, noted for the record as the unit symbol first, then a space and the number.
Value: °C 35.6
